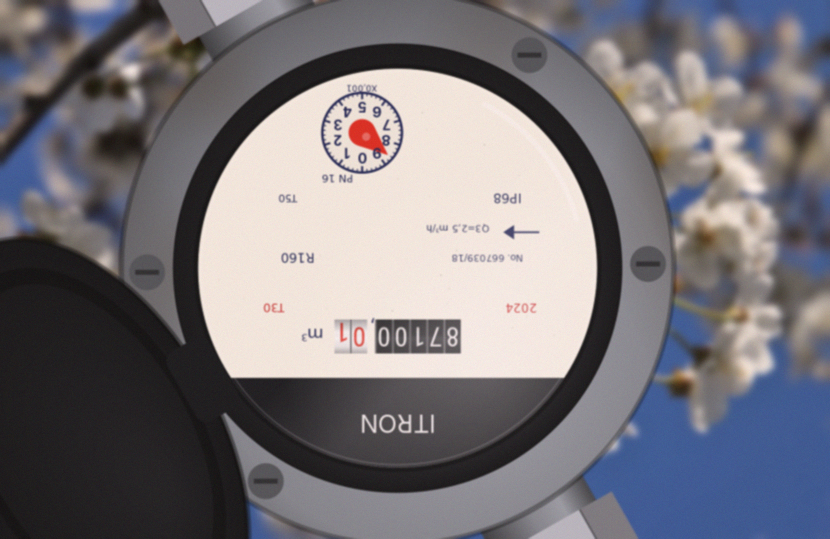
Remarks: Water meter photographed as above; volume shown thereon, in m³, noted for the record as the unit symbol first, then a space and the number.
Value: m³ 87100.008
